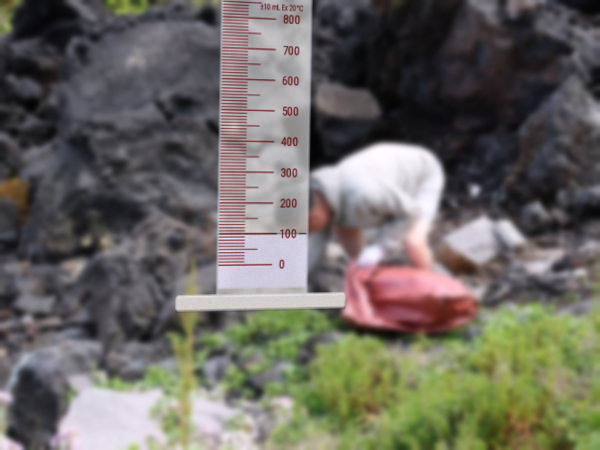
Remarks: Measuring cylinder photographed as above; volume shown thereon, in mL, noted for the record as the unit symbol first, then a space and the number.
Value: mL 100
